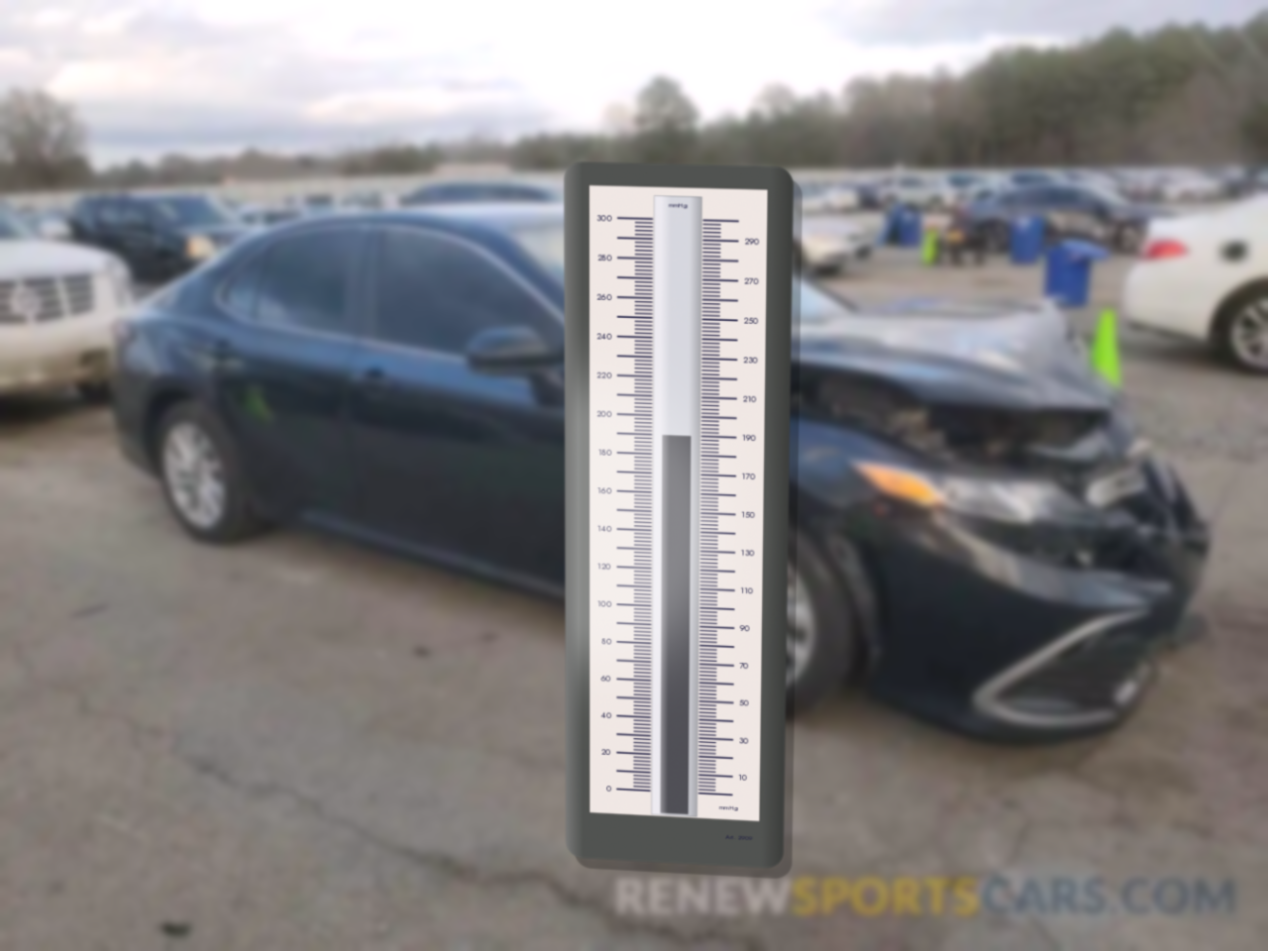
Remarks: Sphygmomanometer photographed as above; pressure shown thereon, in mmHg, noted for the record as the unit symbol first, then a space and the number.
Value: mmHg 190
